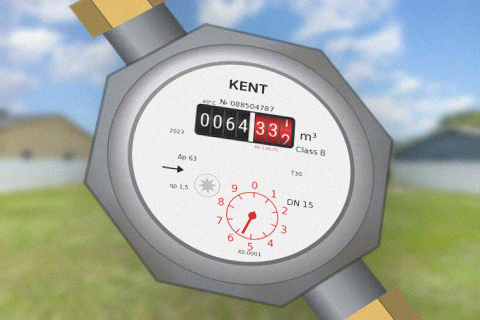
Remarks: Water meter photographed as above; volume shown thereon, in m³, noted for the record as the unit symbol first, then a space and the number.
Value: m³ 64.3315
